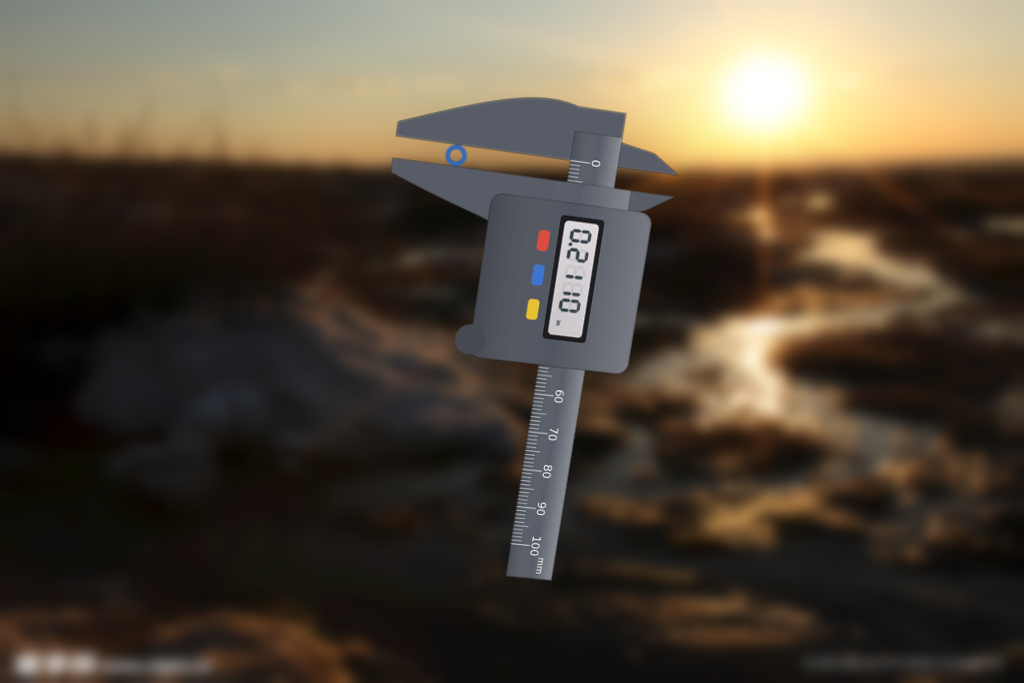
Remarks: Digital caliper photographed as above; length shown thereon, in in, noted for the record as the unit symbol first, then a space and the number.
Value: in 0.2110
